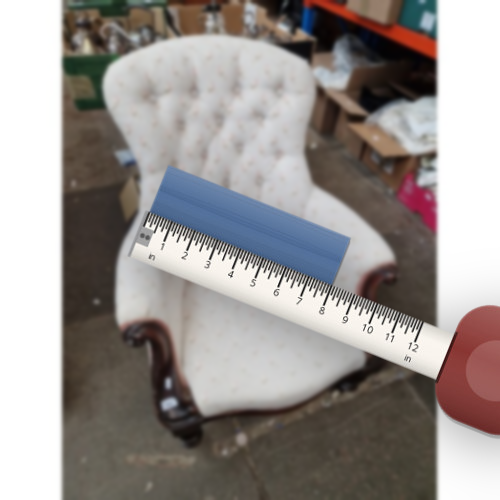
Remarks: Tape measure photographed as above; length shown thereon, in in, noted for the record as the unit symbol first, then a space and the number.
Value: in 8
